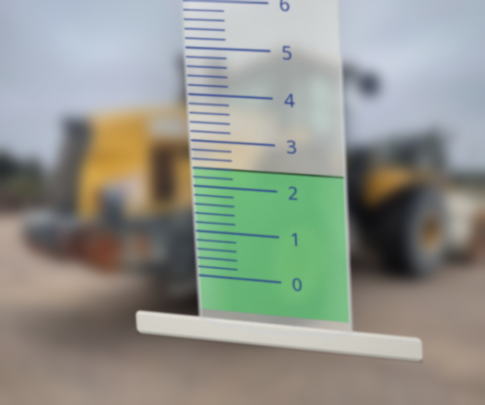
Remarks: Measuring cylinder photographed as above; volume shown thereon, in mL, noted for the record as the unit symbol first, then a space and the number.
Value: mL 2.4
